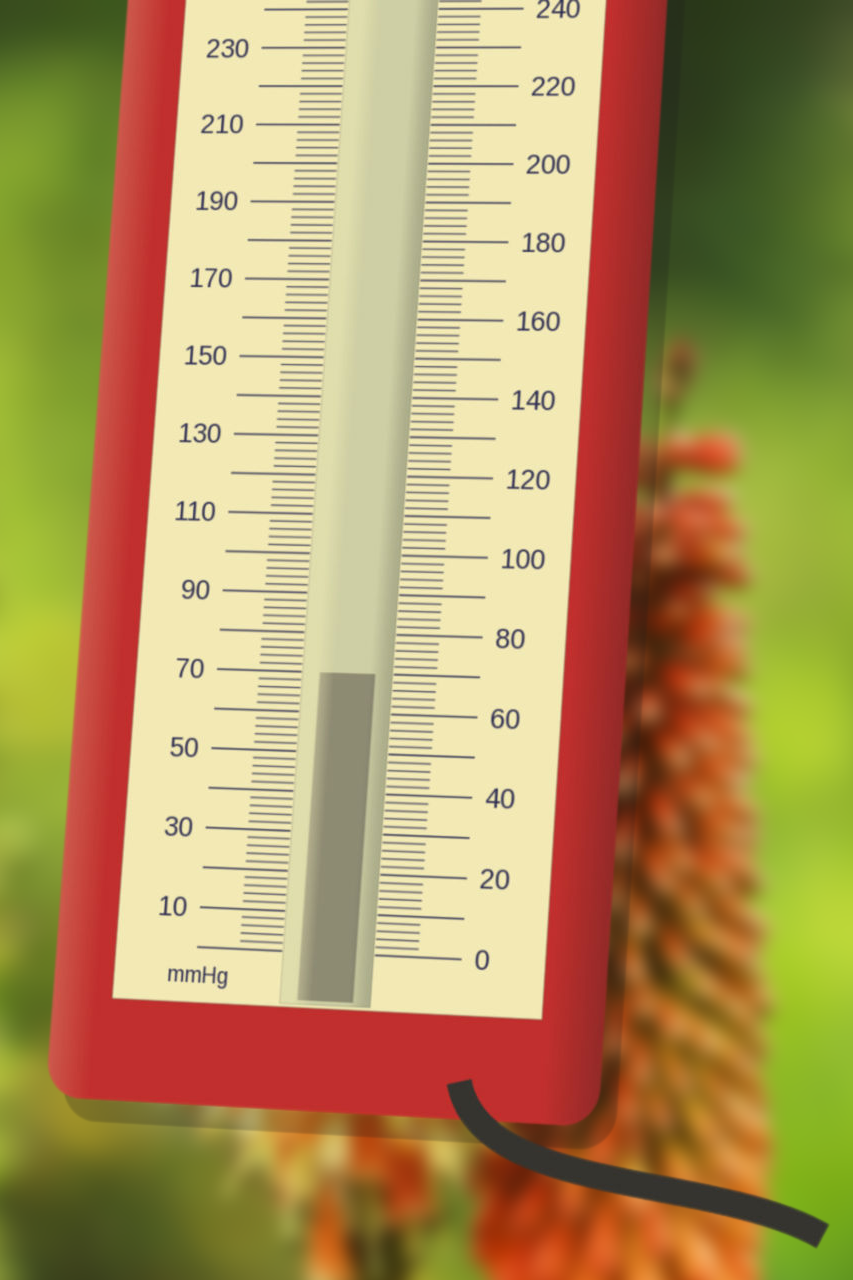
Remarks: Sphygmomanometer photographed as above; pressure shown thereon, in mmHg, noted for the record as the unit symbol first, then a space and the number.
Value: mmHg 70
